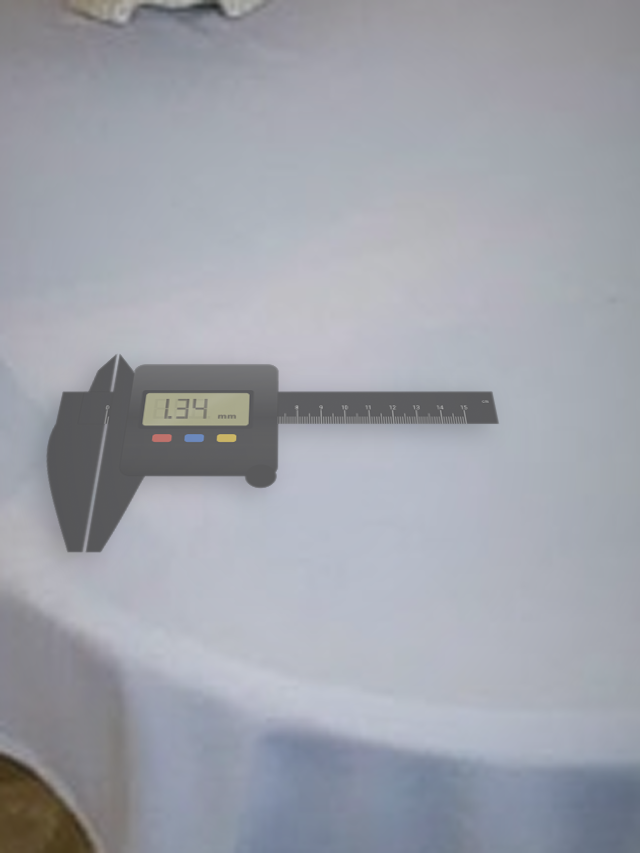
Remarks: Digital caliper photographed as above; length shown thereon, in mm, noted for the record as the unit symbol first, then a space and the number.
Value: mm 1.34
